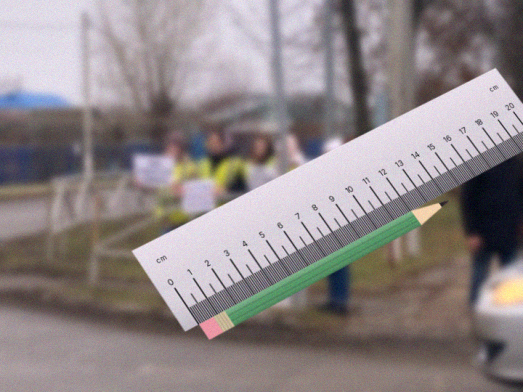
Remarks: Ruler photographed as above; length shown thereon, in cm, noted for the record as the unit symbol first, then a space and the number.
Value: cm 14
